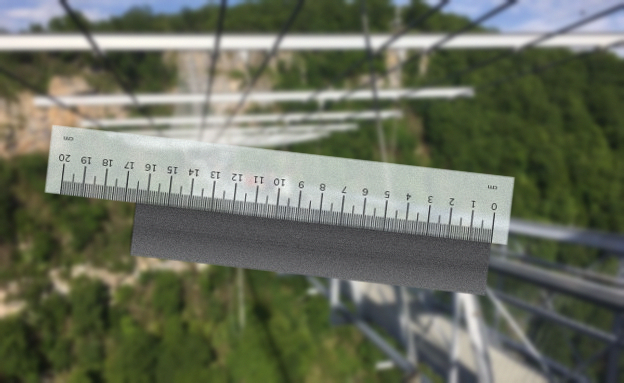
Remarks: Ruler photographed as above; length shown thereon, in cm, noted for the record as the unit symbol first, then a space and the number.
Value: cm 16.5
